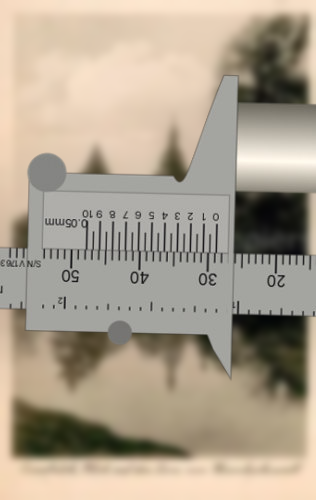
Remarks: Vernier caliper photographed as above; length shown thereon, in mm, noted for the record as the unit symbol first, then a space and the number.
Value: mm 28.8
